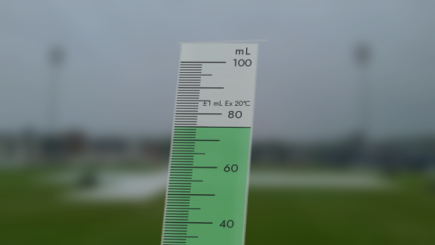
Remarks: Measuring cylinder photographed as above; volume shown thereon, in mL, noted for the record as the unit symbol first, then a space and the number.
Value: mL 75
